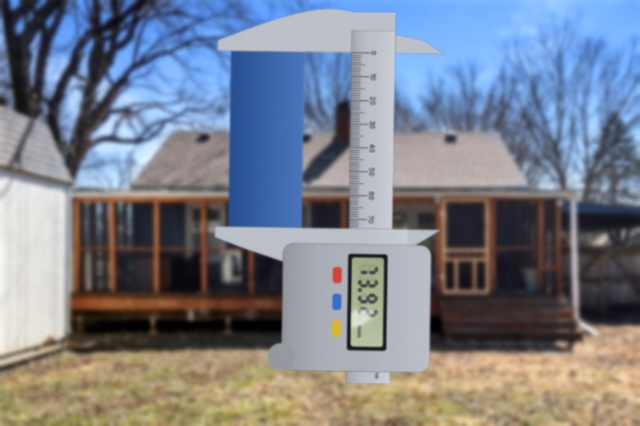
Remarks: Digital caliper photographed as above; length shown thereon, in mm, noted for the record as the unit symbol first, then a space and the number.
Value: mm 73.92
